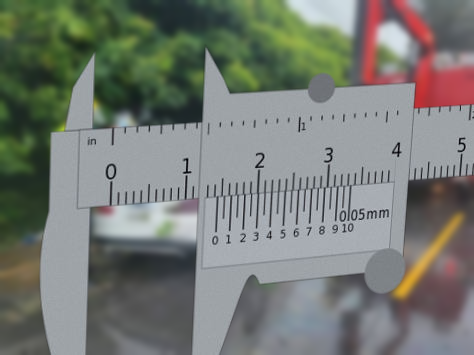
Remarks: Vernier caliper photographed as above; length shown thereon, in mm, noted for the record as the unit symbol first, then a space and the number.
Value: mm 14.4
